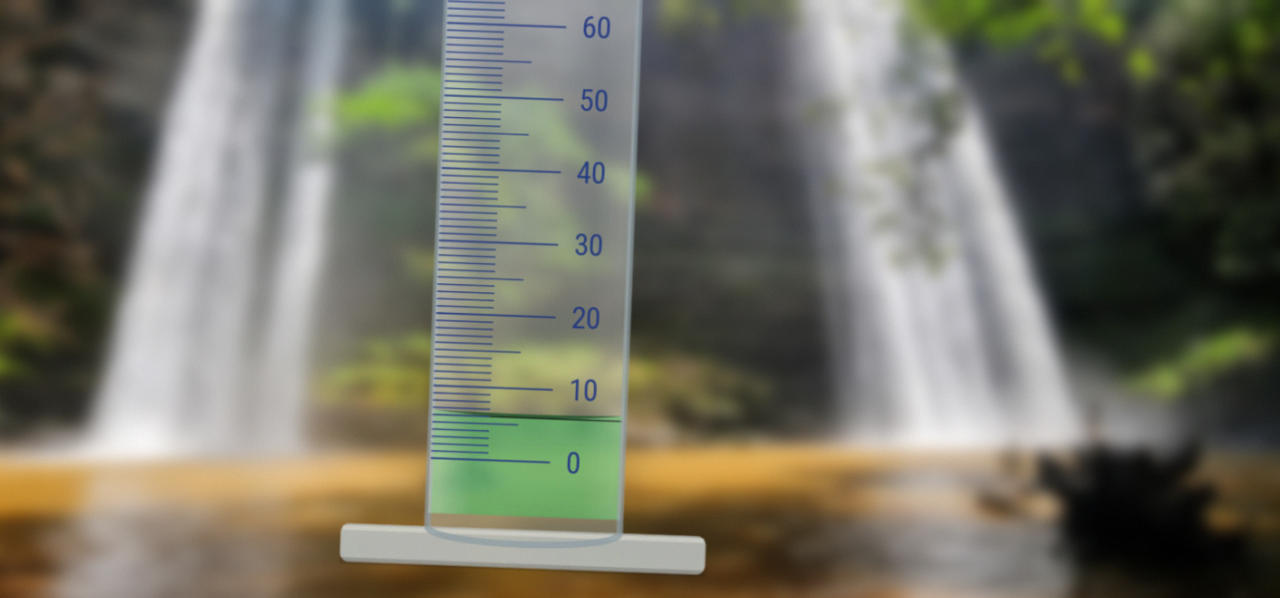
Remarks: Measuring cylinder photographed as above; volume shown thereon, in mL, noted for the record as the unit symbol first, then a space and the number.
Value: mL 6
